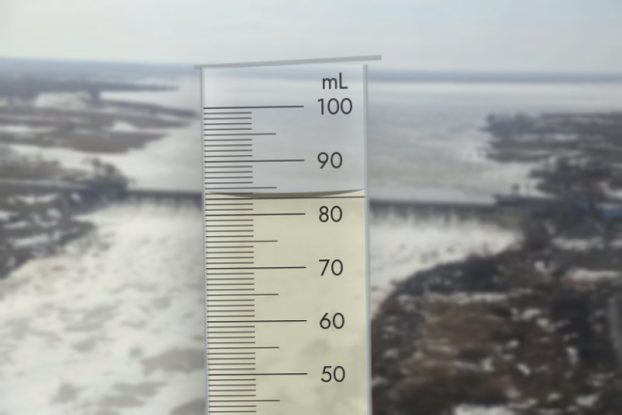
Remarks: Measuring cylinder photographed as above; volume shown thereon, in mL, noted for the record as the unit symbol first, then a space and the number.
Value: mL 83
